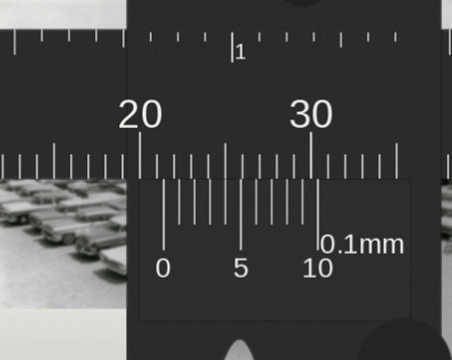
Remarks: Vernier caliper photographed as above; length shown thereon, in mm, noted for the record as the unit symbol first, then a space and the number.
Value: mm 21.4
